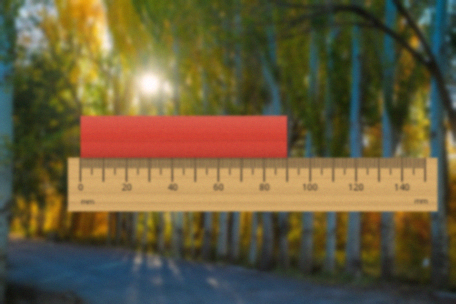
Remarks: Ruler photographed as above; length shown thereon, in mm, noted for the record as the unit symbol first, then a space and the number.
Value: mm 90
